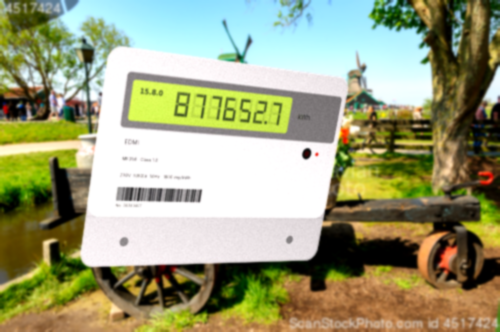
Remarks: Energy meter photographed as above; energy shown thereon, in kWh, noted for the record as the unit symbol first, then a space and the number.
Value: kWh 877652.7
